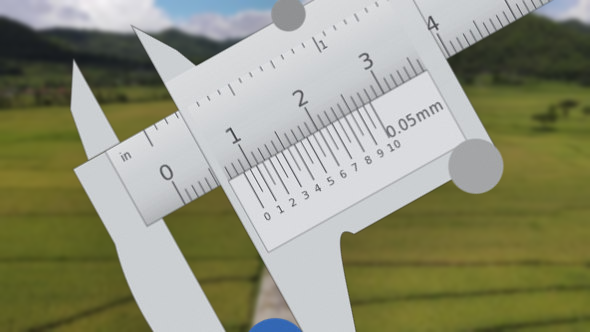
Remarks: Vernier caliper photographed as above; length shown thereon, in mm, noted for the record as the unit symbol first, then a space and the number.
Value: mm 8.8
